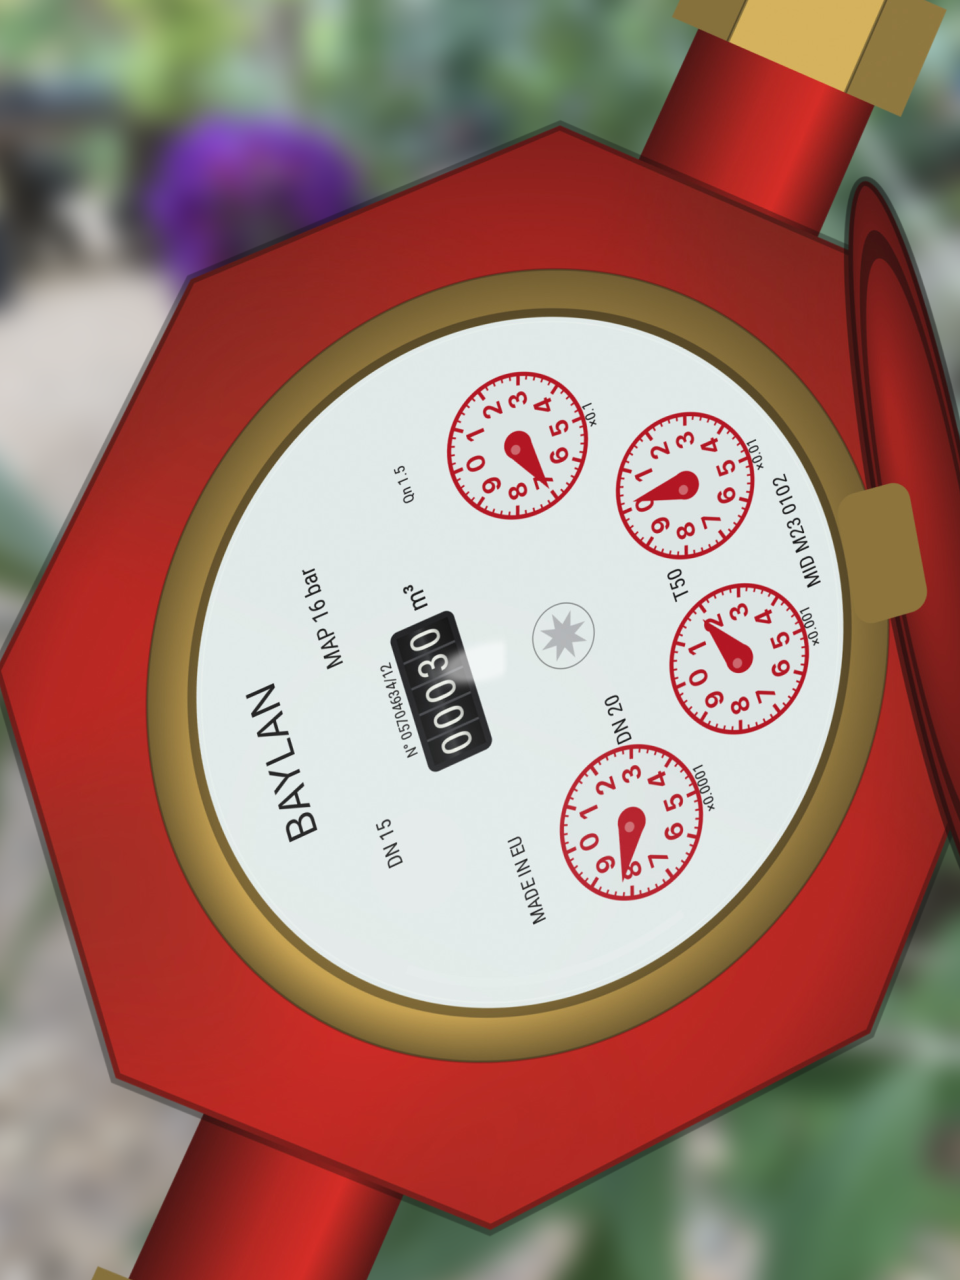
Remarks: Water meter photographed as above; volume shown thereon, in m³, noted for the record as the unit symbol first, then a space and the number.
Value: m³ 30.7018
